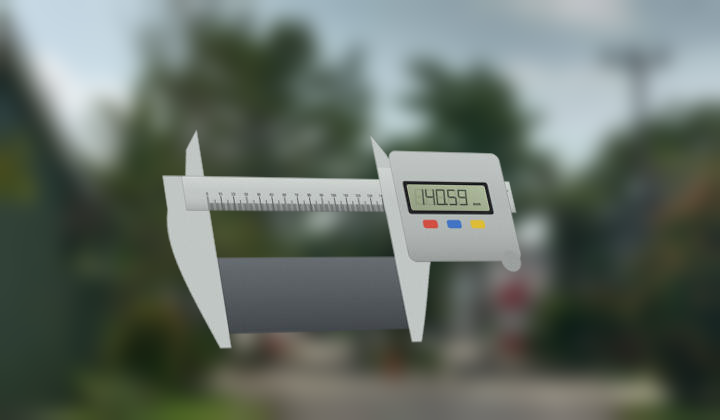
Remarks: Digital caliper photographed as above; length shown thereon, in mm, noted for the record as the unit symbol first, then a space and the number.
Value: mm 140.59
